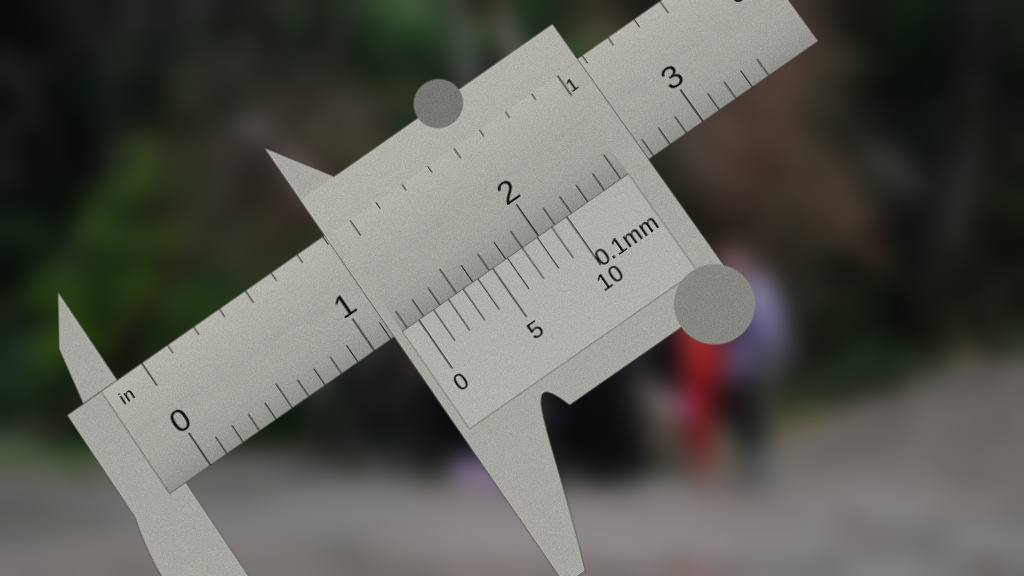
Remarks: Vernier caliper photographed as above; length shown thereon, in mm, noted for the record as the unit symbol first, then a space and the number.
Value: mm 12.7
